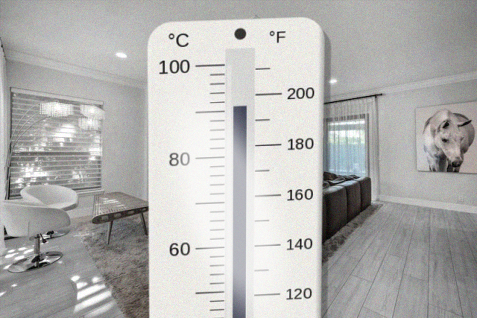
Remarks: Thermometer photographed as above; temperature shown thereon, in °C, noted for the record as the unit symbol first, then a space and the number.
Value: °C 91
